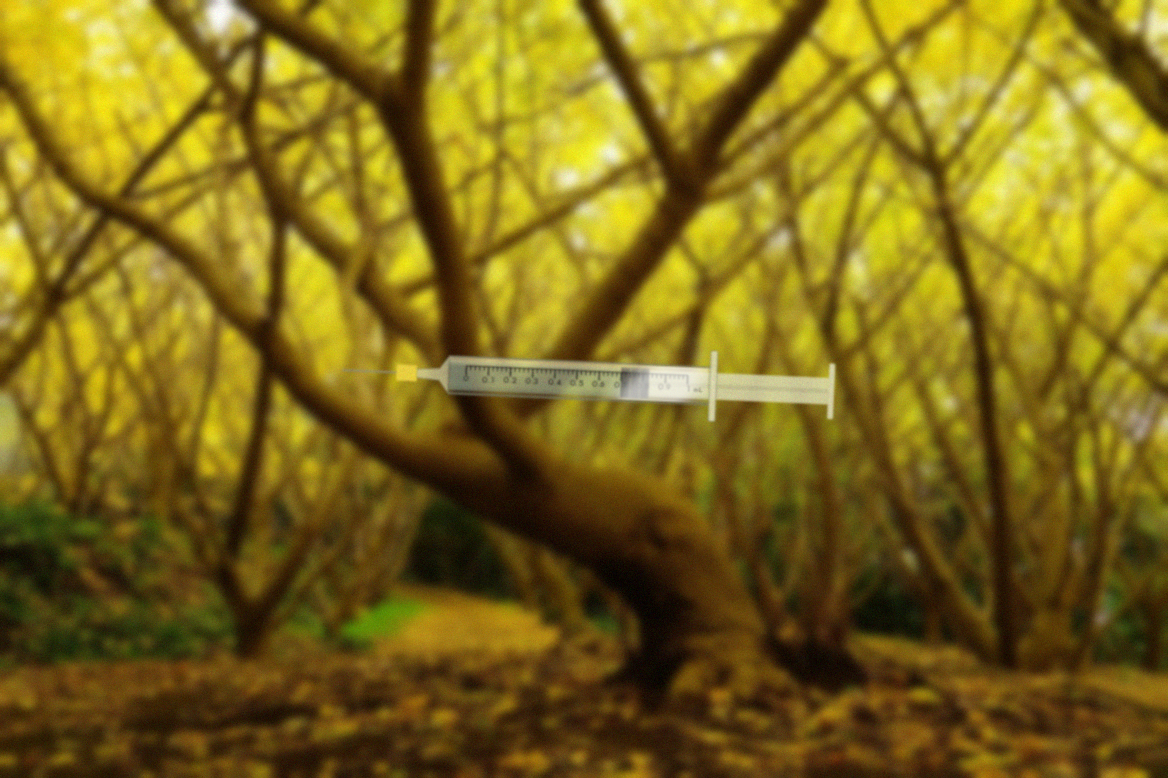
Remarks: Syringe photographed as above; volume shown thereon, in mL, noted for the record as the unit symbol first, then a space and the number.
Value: mL 0.7
